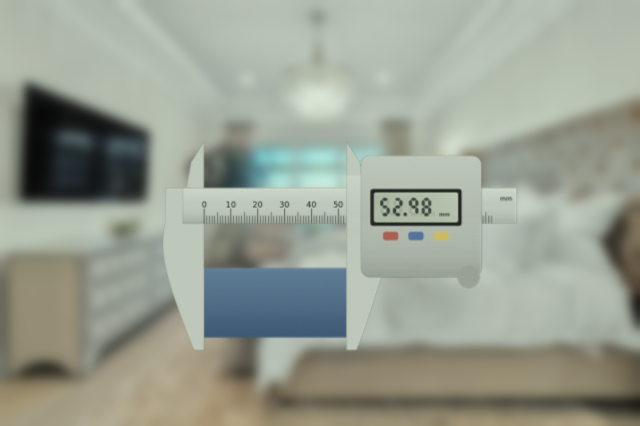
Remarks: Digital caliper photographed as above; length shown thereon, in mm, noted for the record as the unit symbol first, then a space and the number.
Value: mm 52.98
